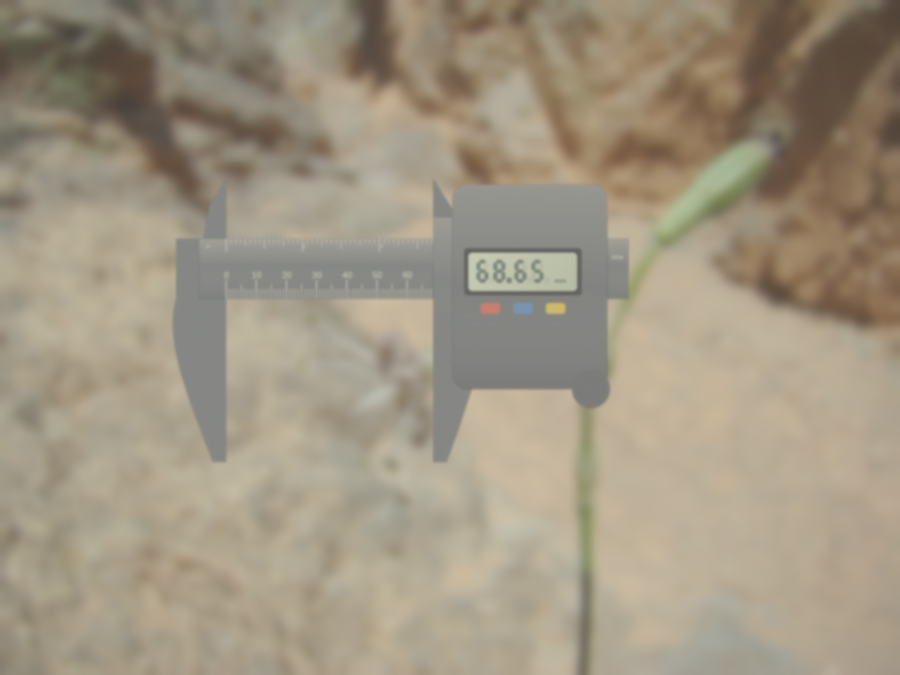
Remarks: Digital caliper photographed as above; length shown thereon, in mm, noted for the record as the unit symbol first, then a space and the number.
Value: mm 68.65
